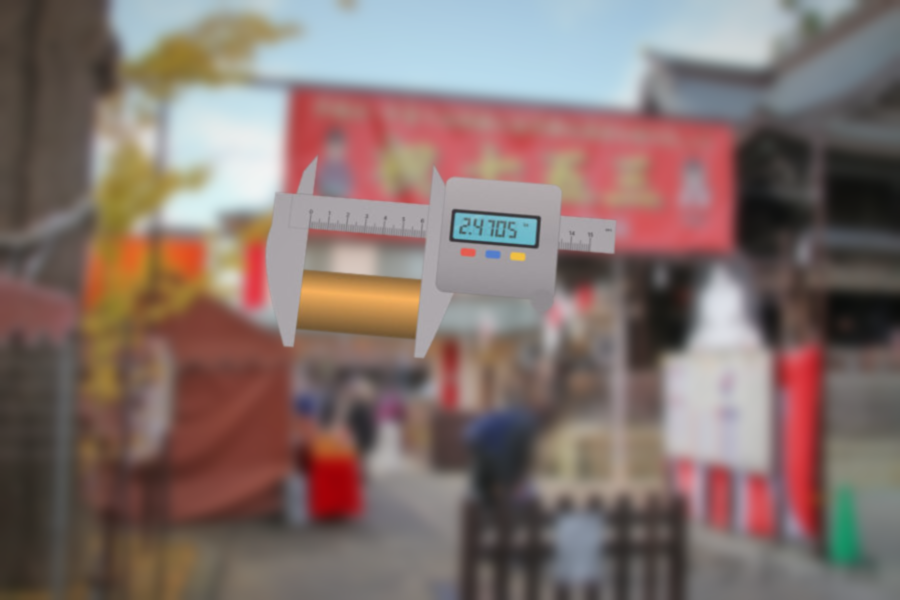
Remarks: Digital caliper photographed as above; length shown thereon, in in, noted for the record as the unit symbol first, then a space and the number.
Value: in 2.4705
